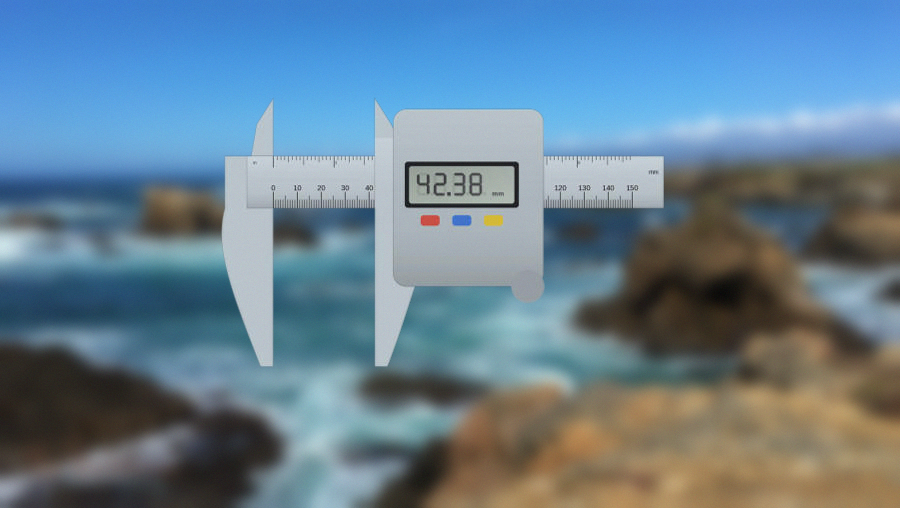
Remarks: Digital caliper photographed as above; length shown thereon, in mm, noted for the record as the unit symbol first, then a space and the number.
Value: mm 42.38
